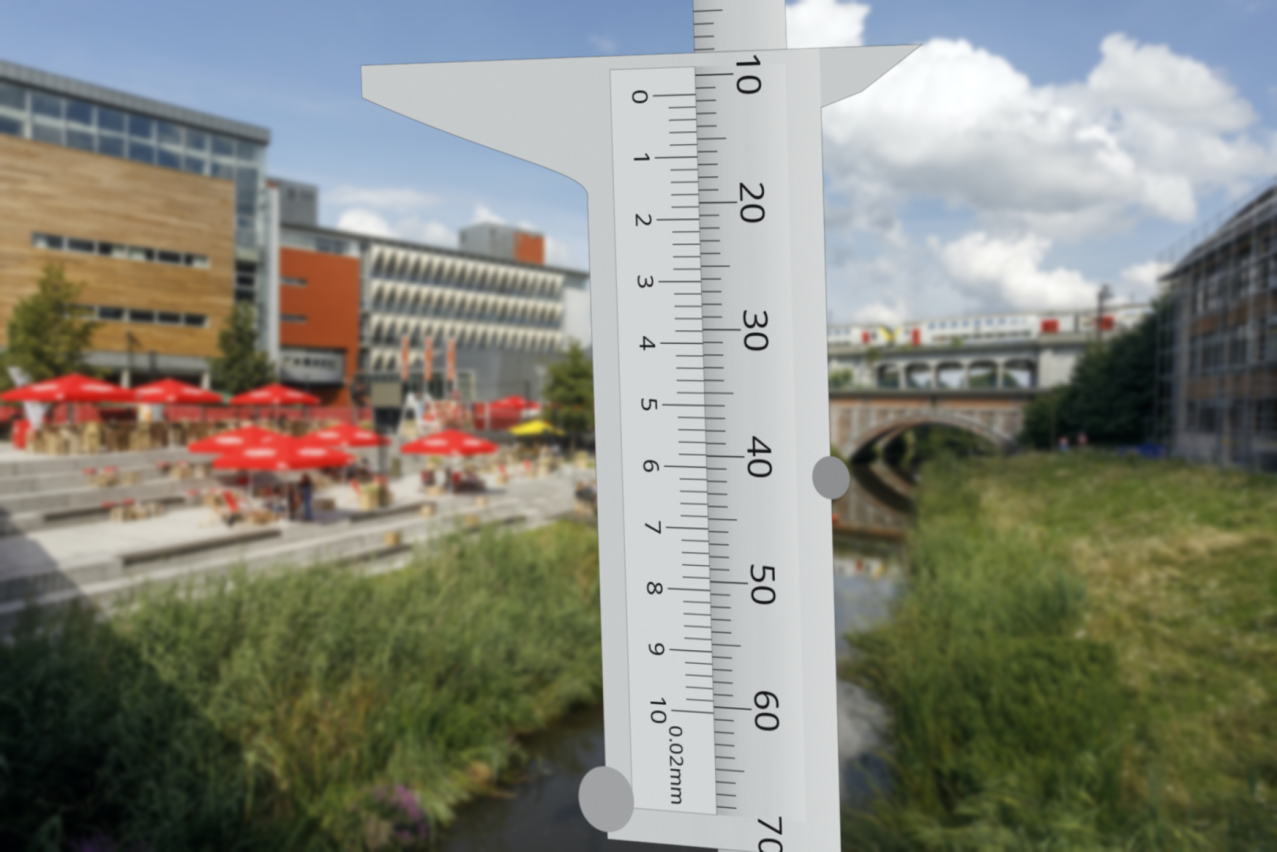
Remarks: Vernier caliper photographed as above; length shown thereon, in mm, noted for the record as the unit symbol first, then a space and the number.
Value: mm 11.5
